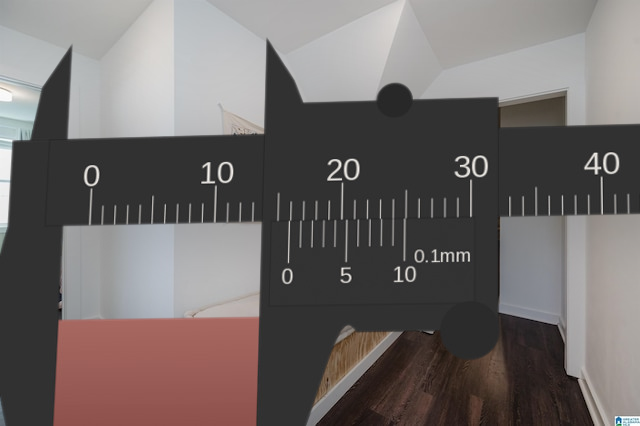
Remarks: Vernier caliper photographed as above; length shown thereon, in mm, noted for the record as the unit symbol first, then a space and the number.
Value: mm 15.9
